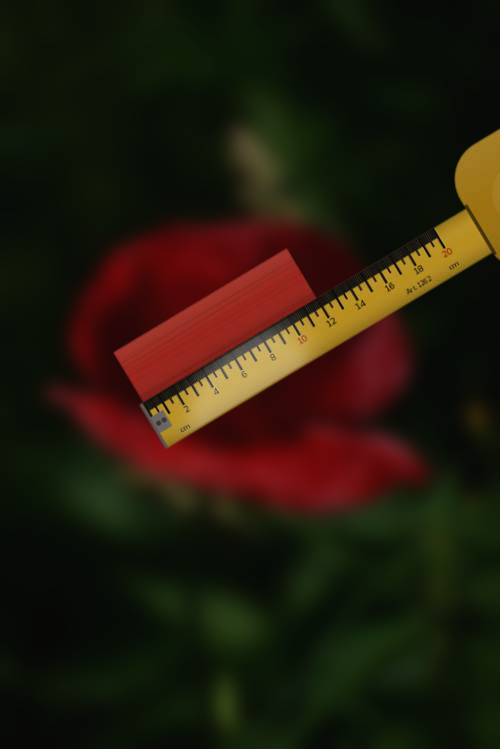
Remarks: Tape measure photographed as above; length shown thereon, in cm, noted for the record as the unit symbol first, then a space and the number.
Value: cm 12
